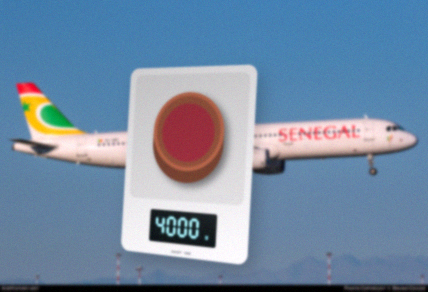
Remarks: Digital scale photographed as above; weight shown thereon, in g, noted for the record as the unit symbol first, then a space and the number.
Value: g 4000
